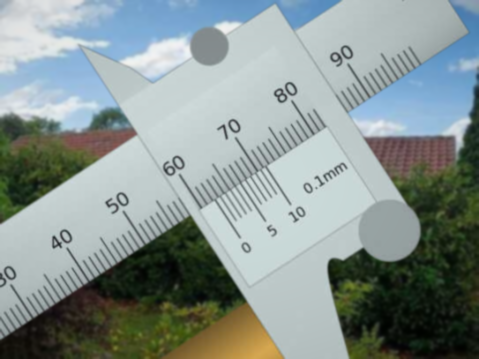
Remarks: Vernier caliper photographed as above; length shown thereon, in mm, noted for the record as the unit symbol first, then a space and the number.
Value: mm 62.4
